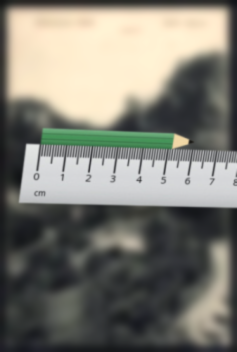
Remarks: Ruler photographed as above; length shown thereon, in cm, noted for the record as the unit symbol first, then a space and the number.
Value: cm 6
